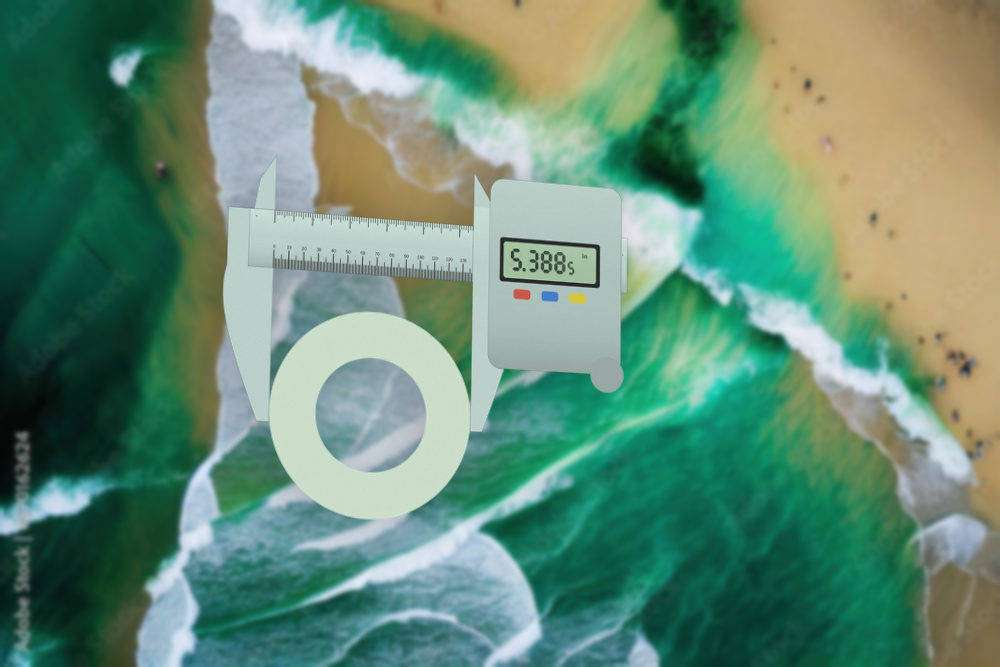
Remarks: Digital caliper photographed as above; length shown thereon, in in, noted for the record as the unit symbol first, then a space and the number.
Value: in 5.3885
